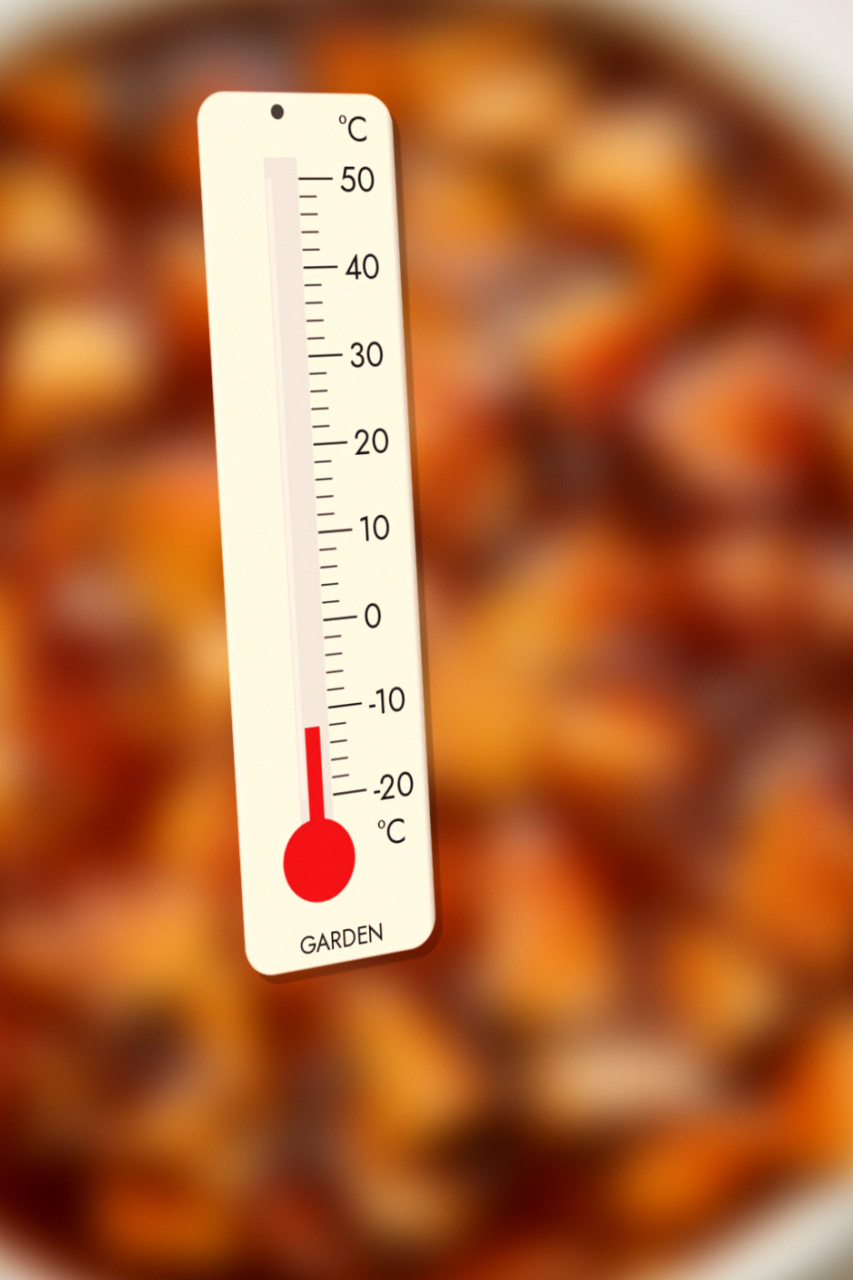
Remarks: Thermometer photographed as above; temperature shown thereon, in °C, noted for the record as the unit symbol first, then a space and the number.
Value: °C -12
